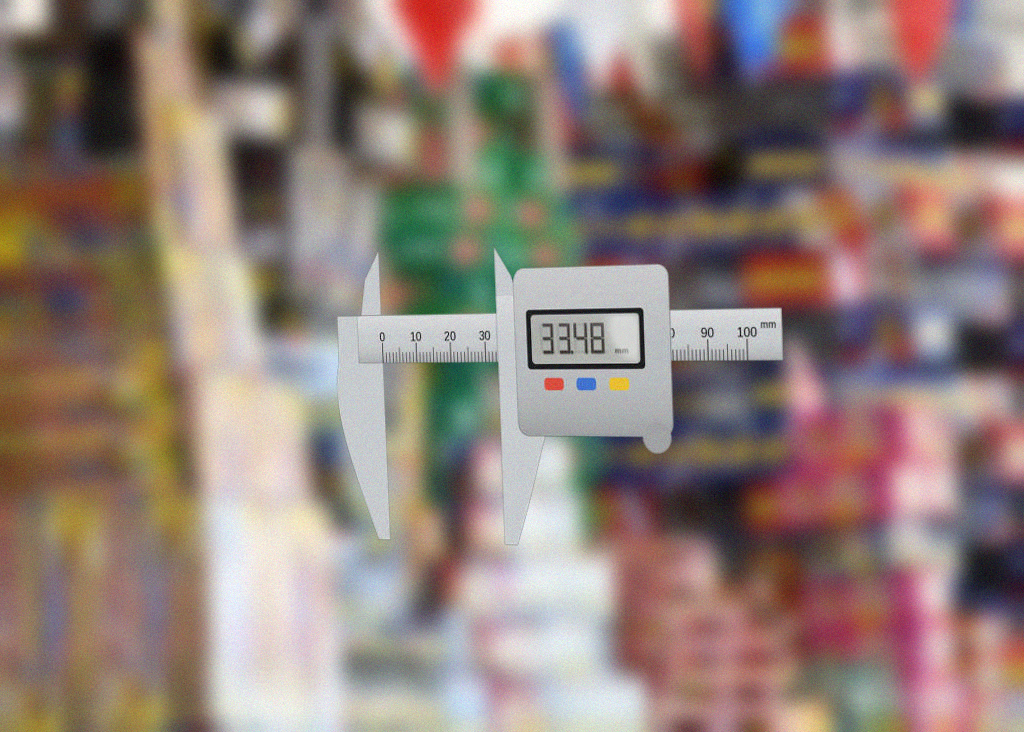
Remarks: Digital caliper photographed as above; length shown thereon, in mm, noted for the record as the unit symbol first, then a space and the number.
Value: mm 33.48
